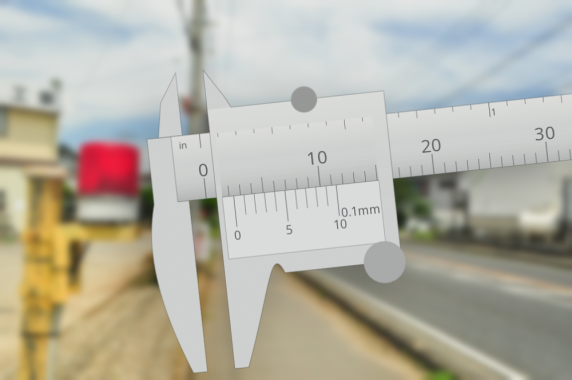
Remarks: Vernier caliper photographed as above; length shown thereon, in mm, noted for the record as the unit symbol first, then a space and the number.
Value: mm 2.4
